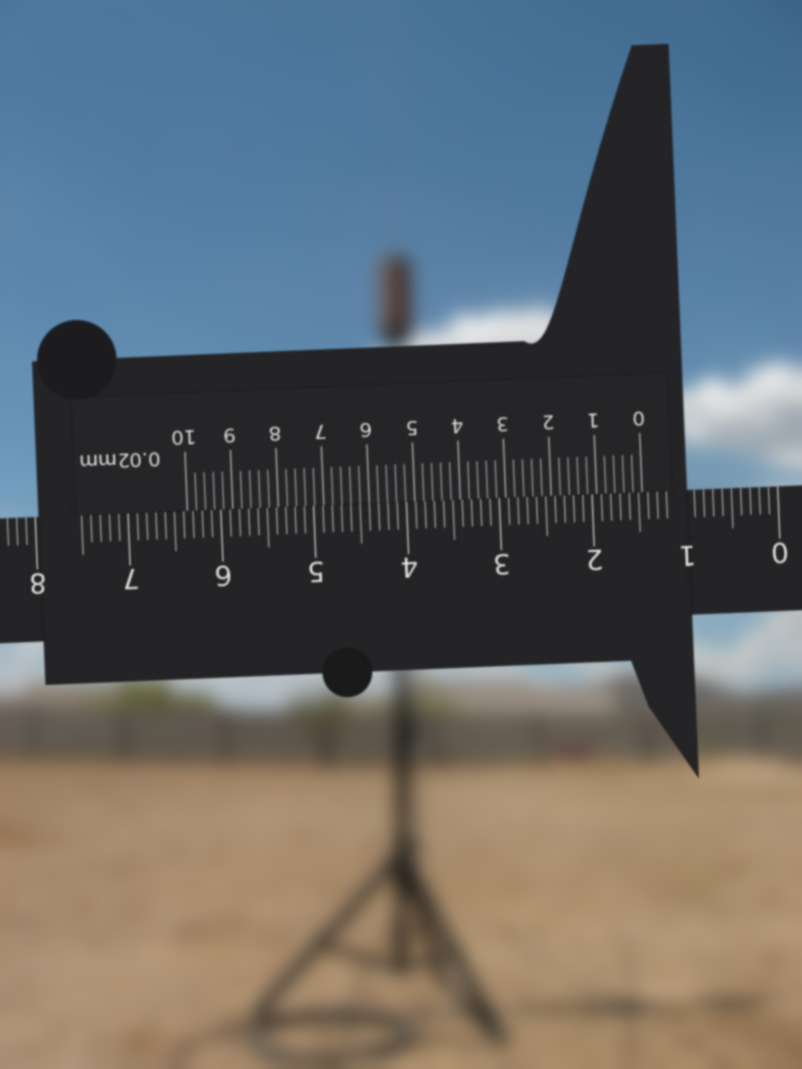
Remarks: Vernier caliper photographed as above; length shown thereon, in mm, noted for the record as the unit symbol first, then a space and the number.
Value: mm 14.6
